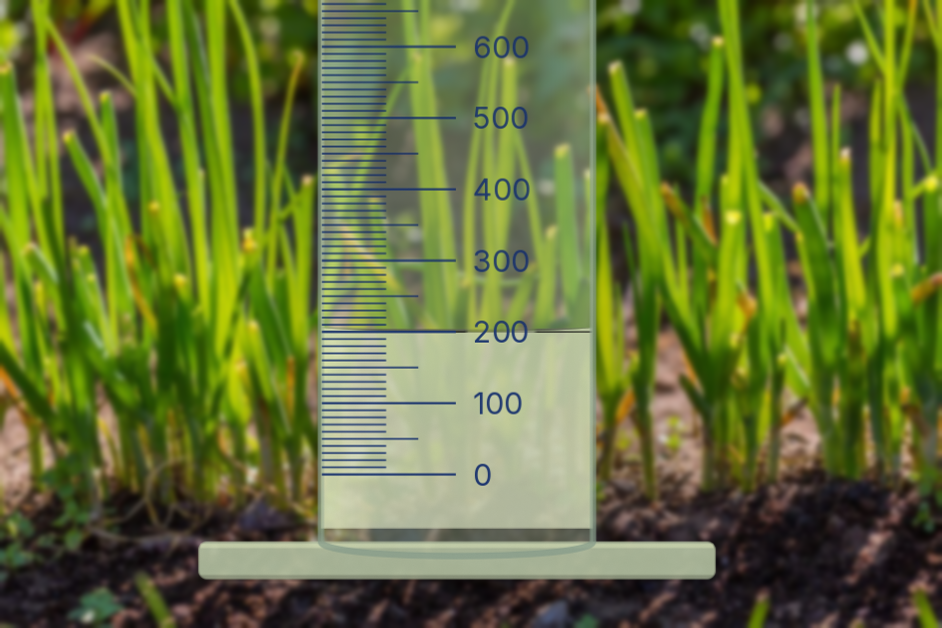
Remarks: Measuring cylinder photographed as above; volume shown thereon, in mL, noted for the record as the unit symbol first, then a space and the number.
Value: mL 200
